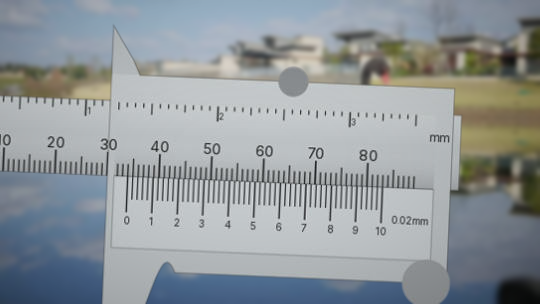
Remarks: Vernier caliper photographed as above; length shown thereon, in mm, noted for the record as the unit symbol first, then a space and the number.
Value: mm 34.0
